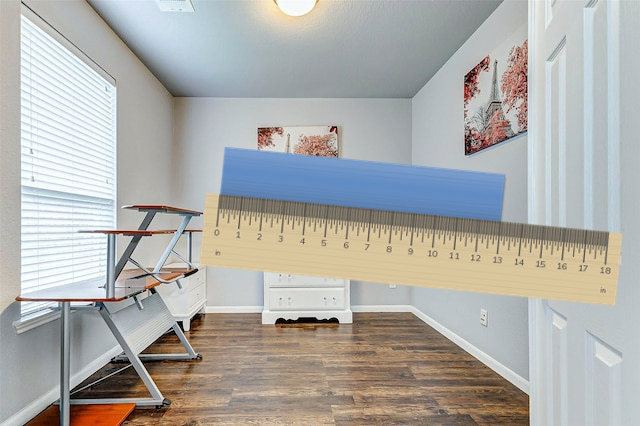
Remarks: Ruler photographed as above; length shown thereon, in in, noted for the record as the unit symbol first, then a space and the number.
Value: in 13
